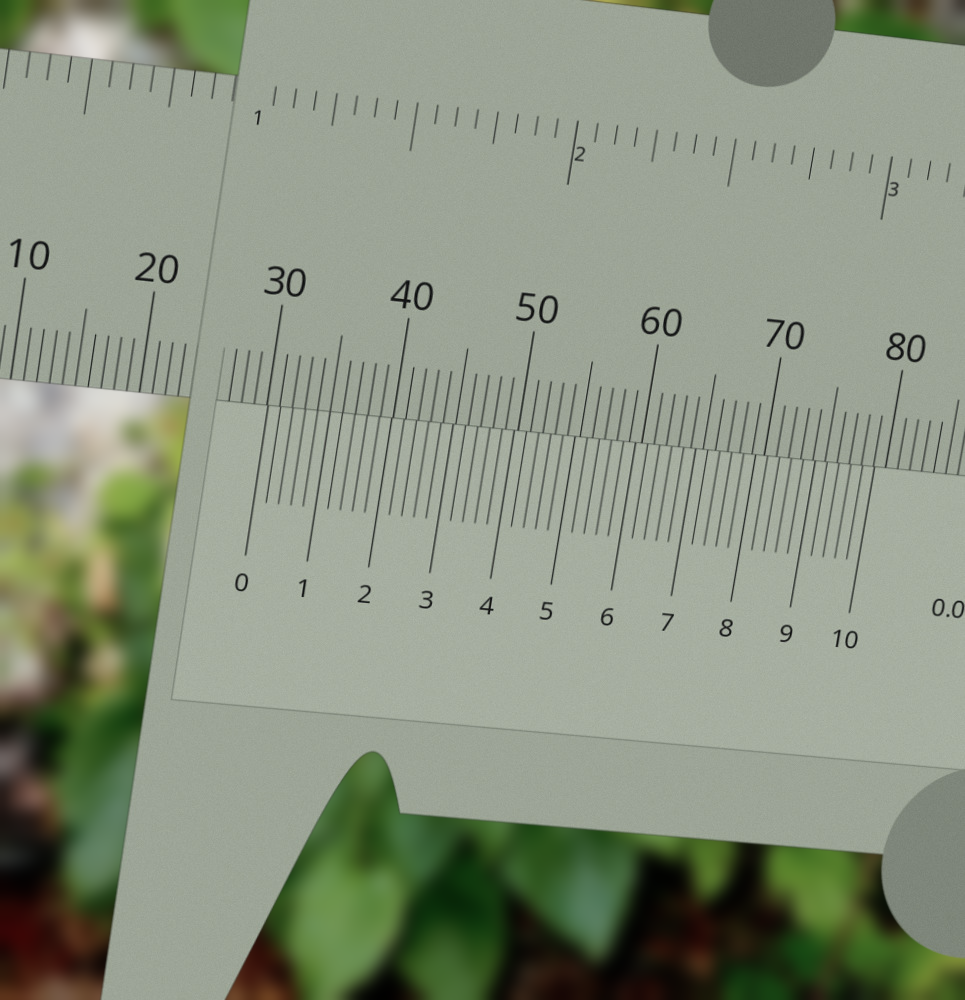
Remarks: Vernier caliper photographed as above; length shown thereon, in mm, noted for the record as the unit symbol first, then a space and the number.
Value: mm 30.1
